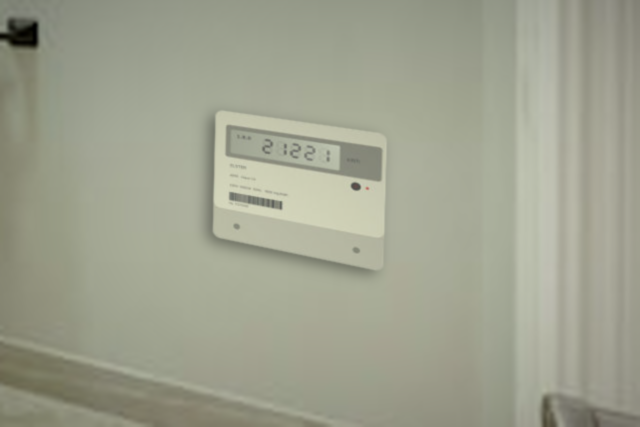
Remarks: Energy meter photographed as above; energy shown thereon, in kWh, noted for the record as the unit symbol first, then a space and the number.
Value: kWh 21221
